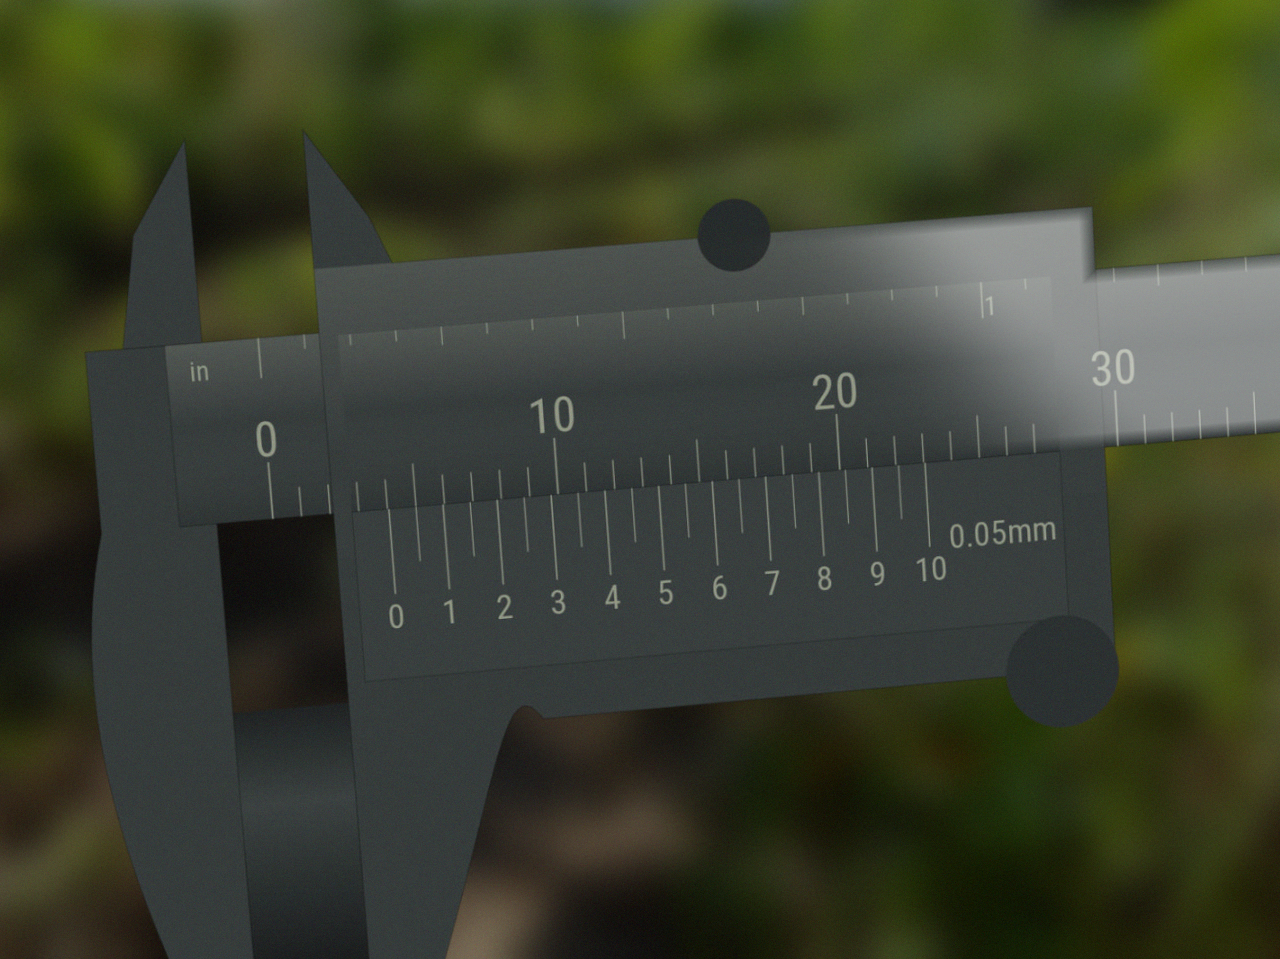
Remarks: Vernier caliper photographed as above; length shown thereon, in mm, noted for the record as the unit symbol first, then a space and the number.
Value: mm 4.05
